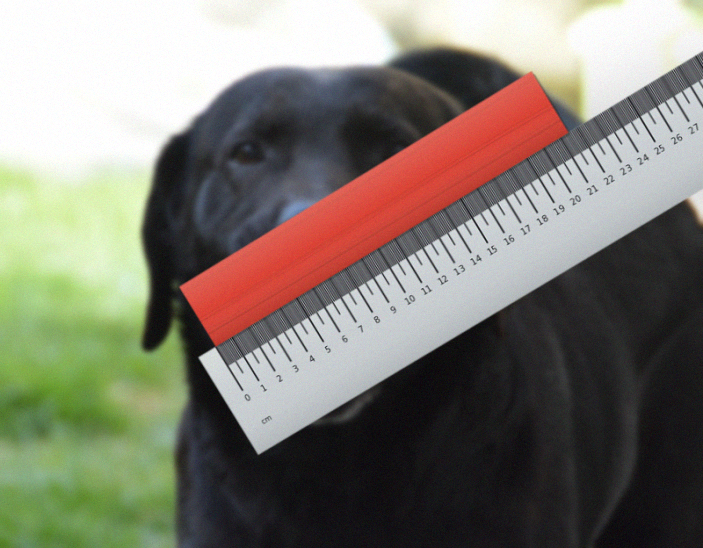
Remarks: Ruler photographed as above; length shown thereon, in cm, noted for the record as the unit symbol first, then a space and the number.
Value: cm 21.5
